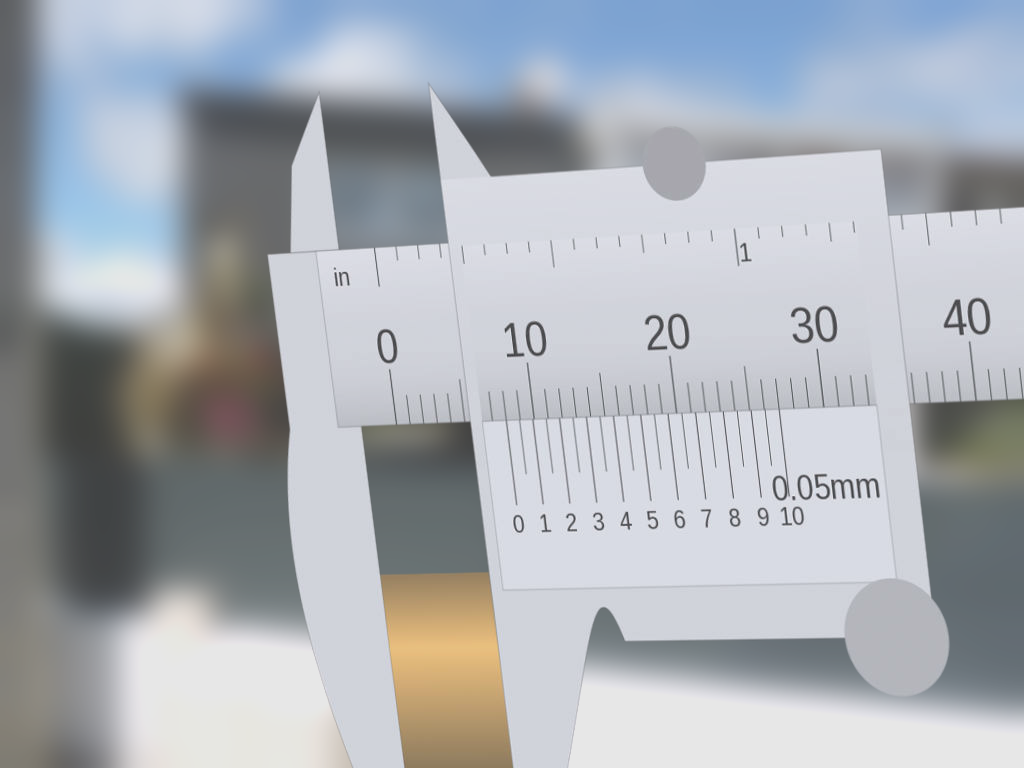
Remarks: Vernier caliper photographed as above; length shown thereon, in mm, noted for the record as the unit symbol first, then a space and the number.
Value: mm 8.0
